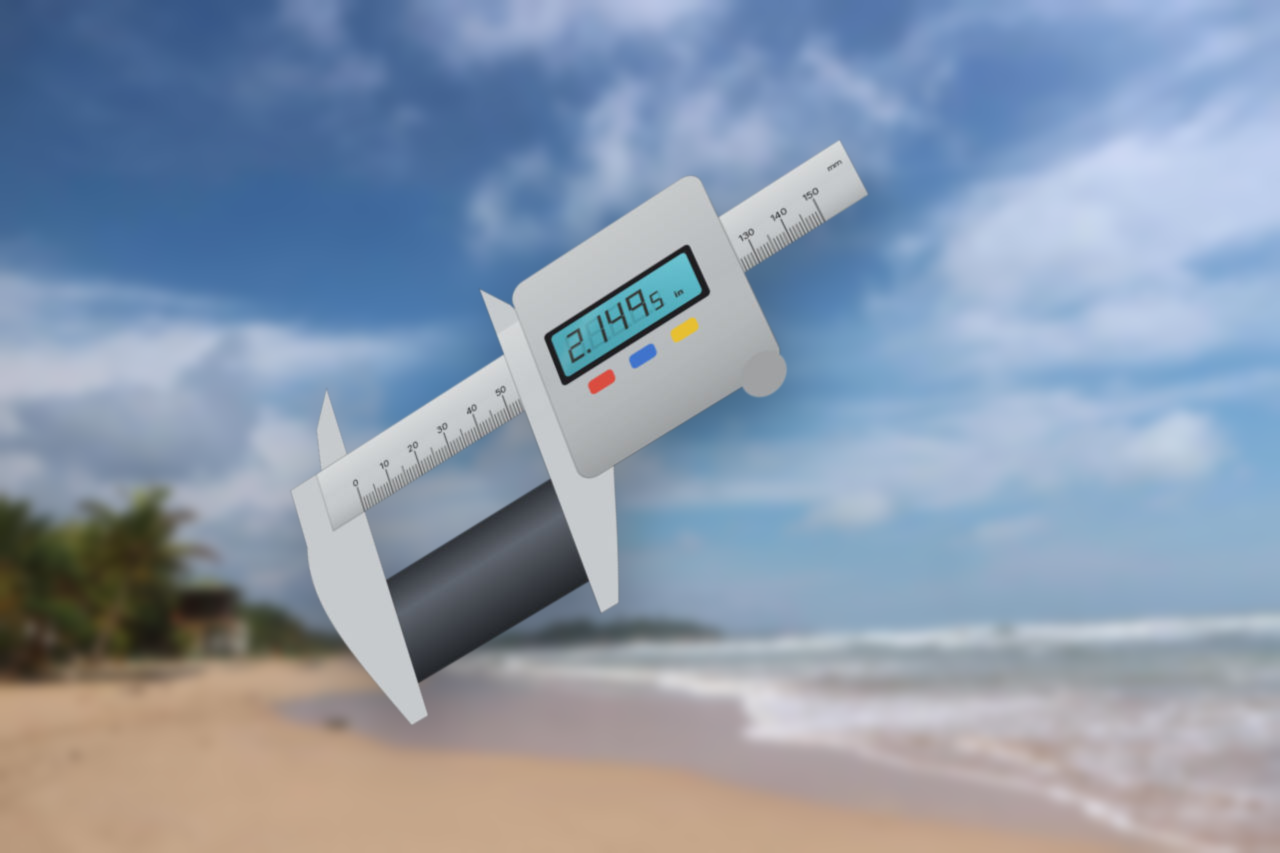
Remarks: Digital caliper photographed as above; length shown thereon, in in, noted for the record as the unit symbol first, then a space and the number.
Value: in 2.1495
